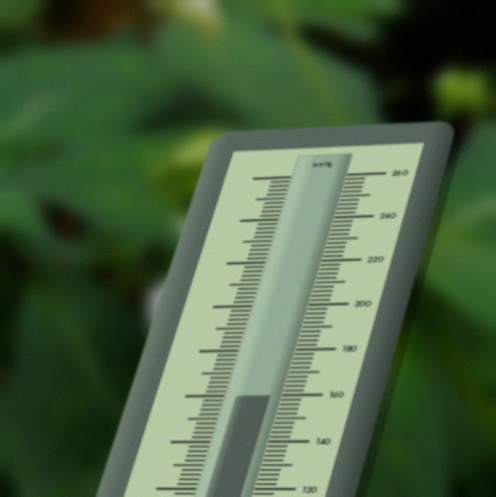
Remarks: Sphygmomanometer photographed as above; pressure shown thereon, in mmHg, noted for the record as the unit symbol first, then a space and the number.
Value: mmHg 160
